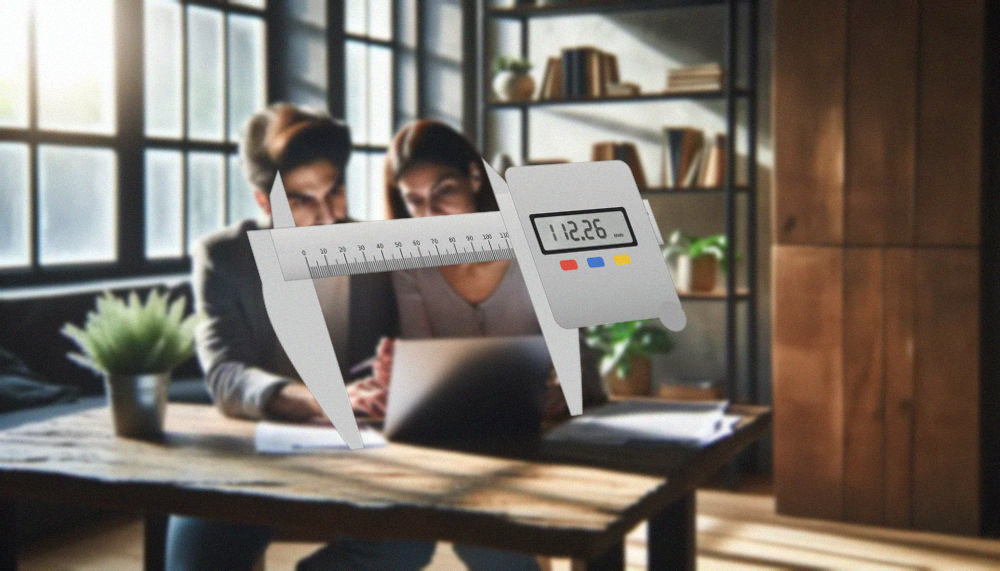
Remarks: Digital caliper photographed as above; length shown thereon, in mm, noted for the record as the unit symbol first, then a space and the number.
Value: mm 112.26
